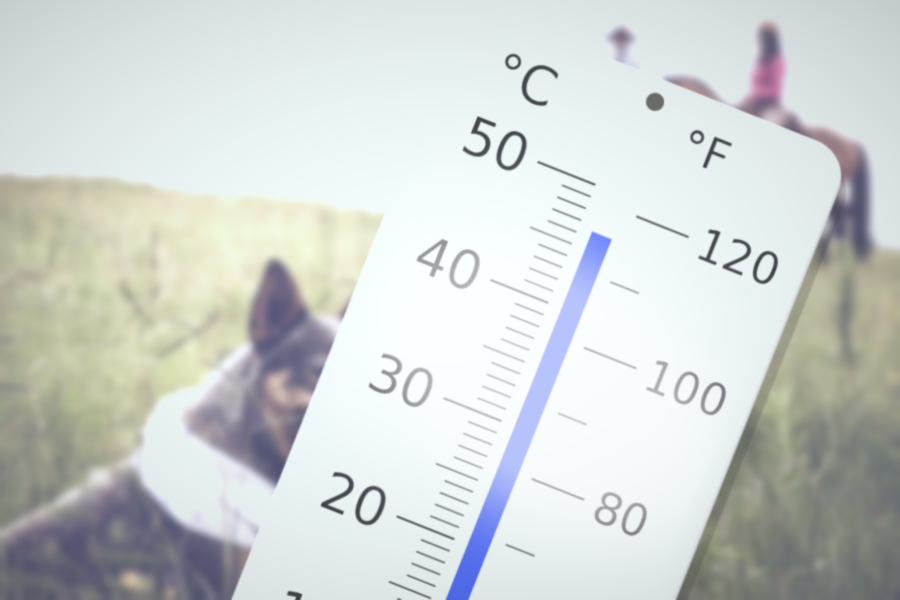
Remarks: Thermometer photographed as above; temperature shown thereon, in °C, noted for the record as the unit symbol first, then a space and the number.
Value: °C 46.5
